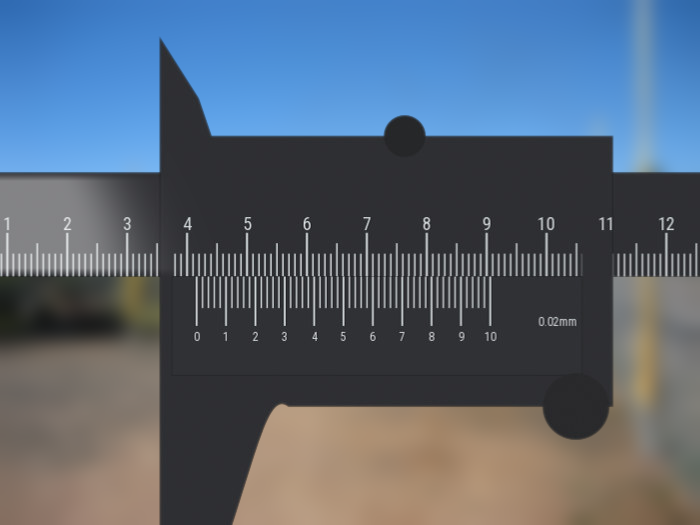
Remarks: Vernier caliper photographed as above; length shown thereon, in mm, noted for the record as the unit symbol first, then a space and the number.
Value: mm 41.6
